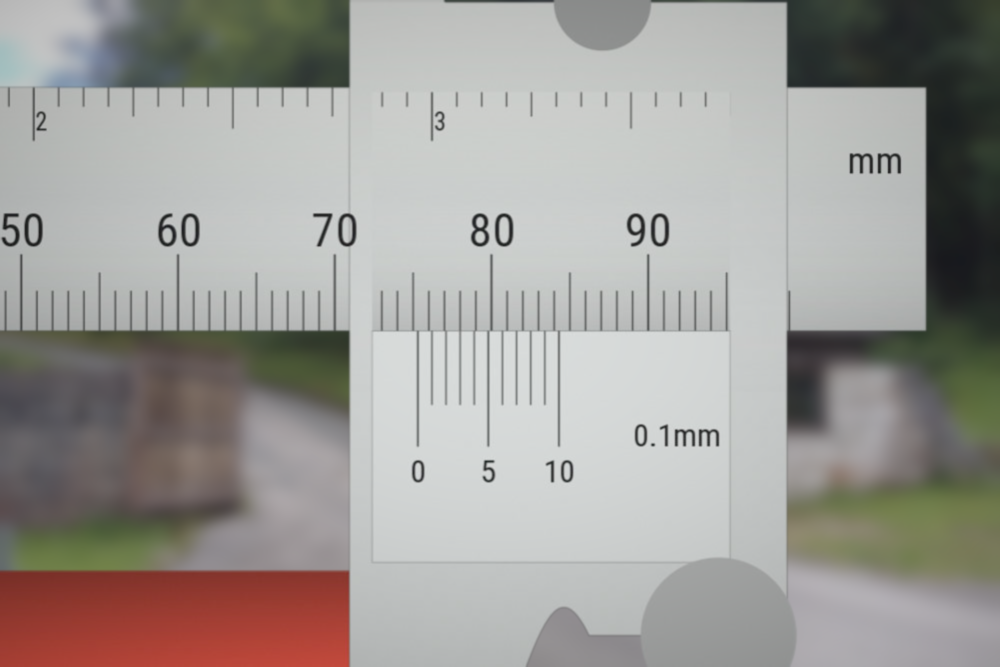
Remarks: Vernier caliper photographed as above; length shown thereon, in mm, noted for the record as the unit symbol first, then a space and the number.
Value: mm 75.3
